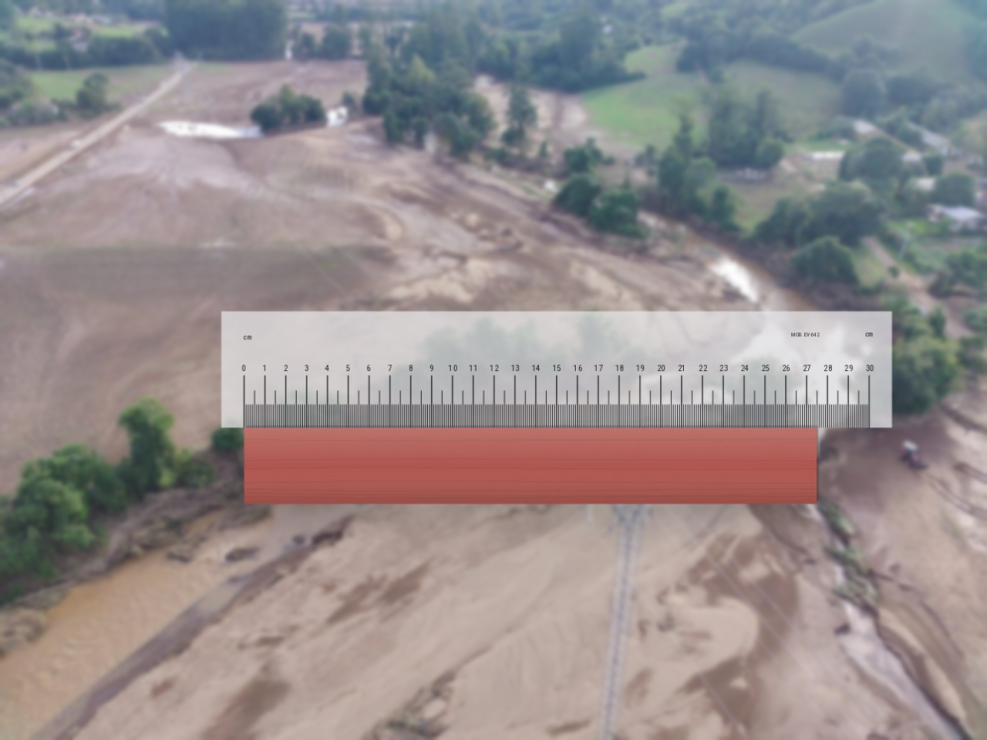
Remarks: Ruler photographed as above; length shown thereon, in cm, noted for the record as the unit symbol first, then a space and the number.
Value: cm 27.5
